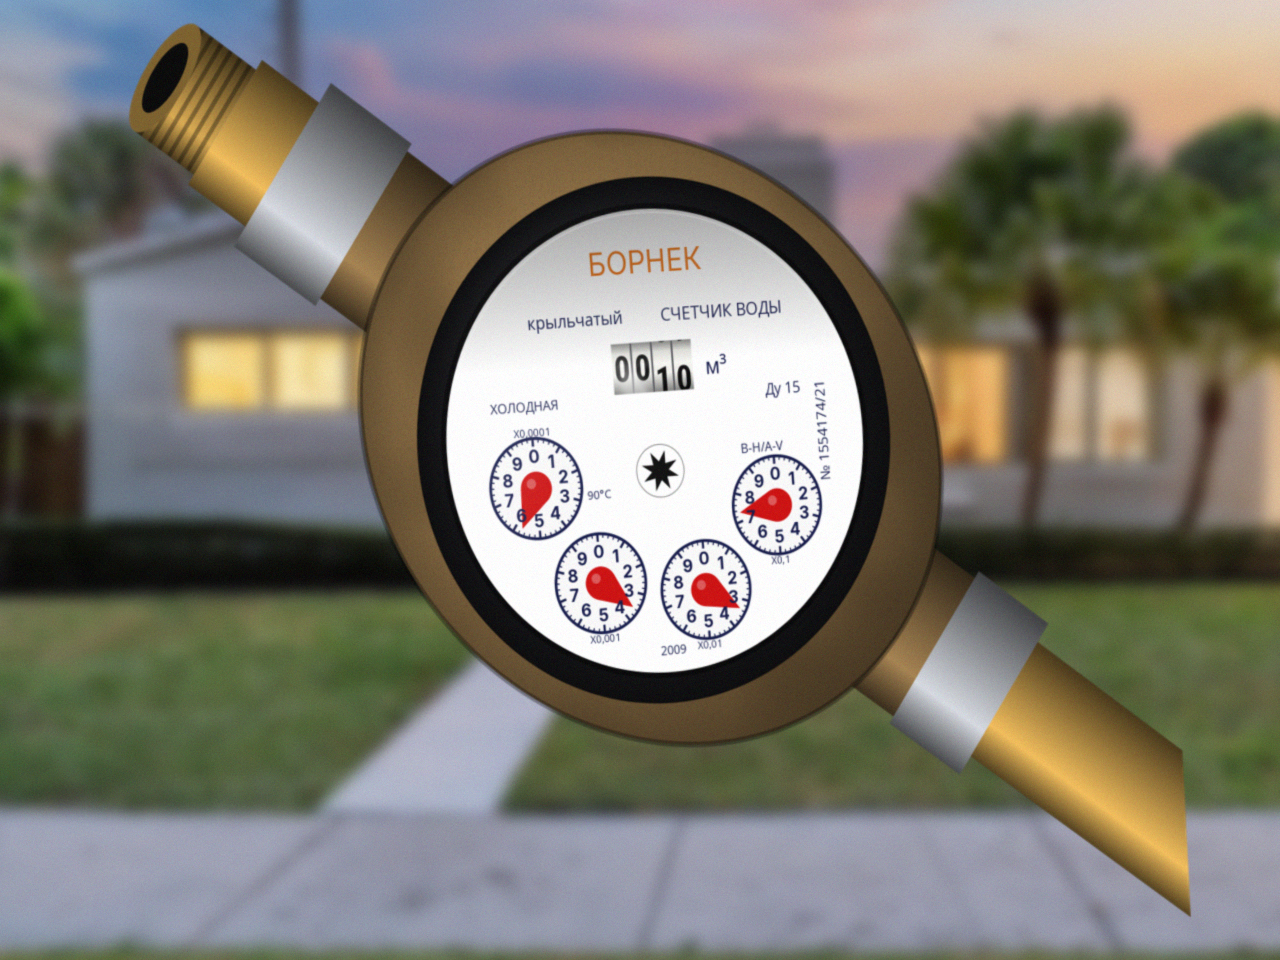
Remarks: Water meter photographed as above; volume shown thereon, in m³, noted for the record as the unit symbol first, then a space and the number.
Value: m³ 9.7335
